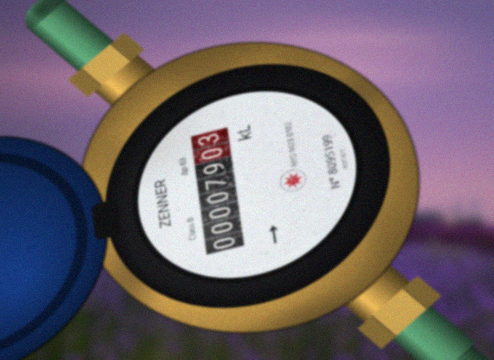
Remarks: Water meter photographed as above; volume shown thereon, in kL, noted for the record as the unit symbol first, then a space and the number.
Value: kL 79.03
